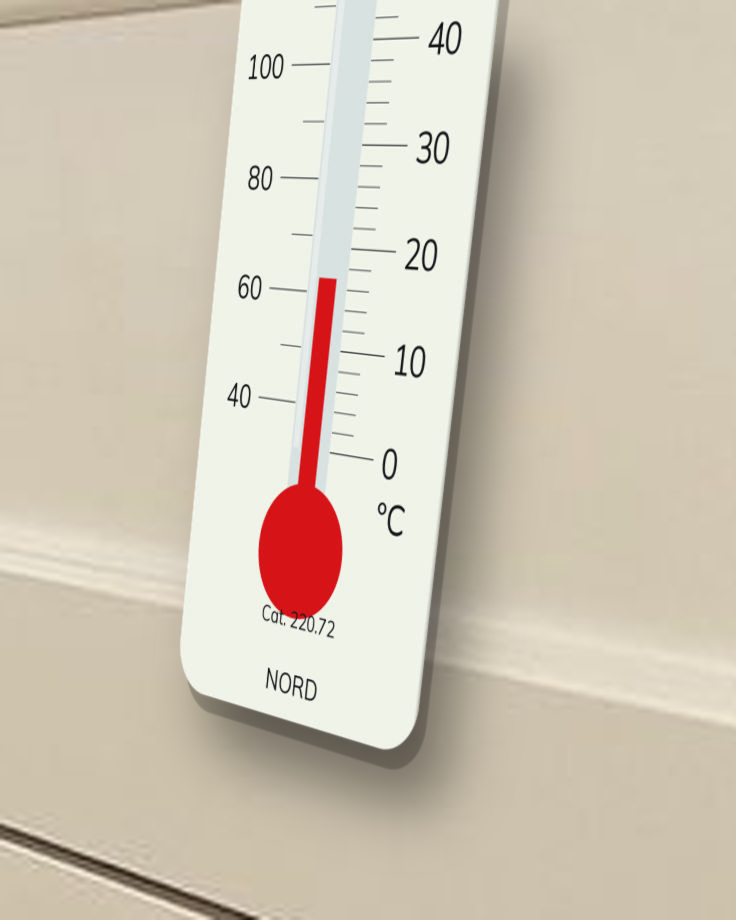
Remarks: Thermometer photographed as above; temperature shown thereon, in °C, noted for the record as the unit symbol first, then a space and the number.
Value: °C 17
